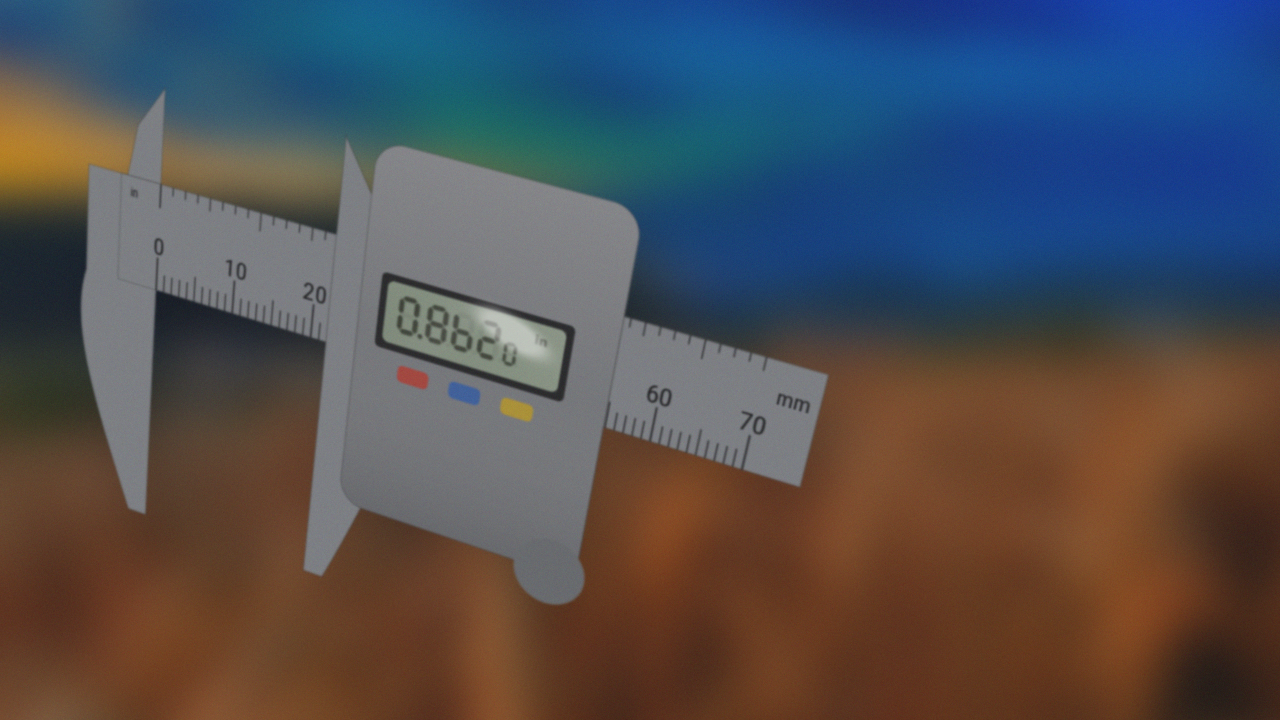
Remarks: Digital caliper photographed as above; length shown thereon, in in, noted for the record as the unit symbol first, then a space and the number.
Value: in 0.8620
